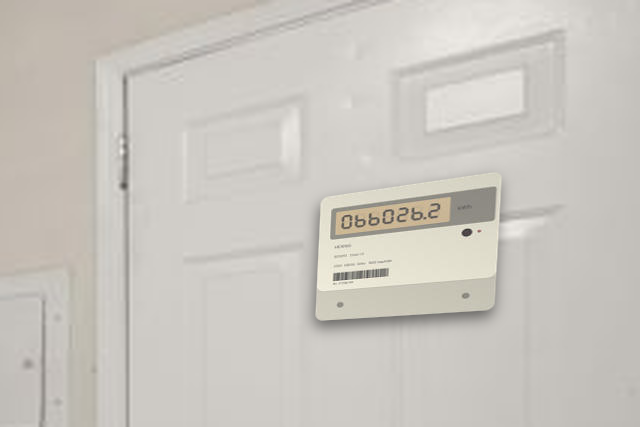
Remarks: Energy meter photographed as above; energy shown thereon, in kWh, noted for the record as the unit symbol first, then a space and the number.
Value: kWh 66026.2
